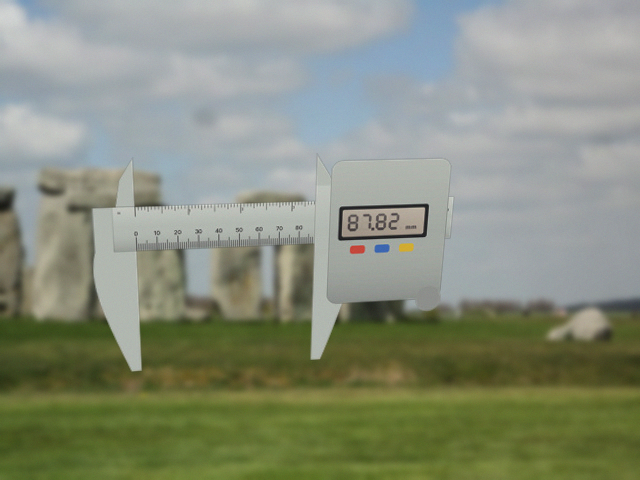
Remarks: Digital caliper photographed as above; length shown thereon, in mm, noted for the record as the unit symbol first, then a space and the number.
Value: mm 87.82
